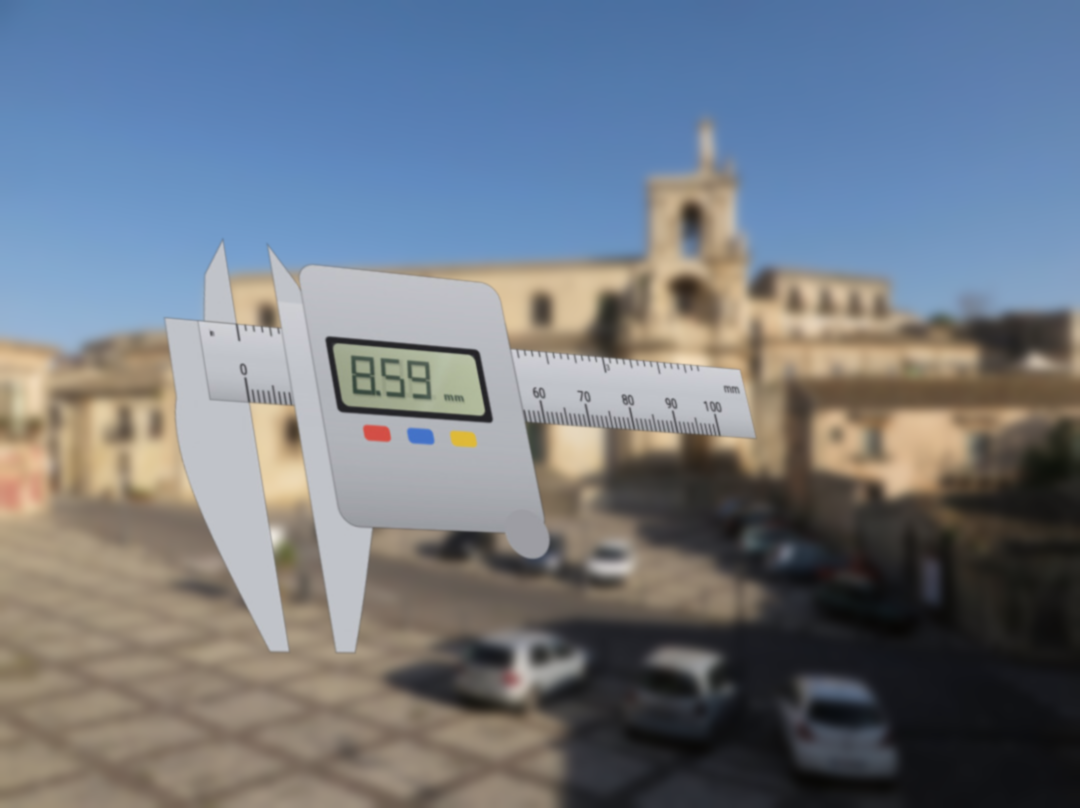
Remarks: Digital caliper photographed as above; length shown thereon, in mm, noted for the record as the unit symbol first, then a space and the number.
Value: mm 8.59
